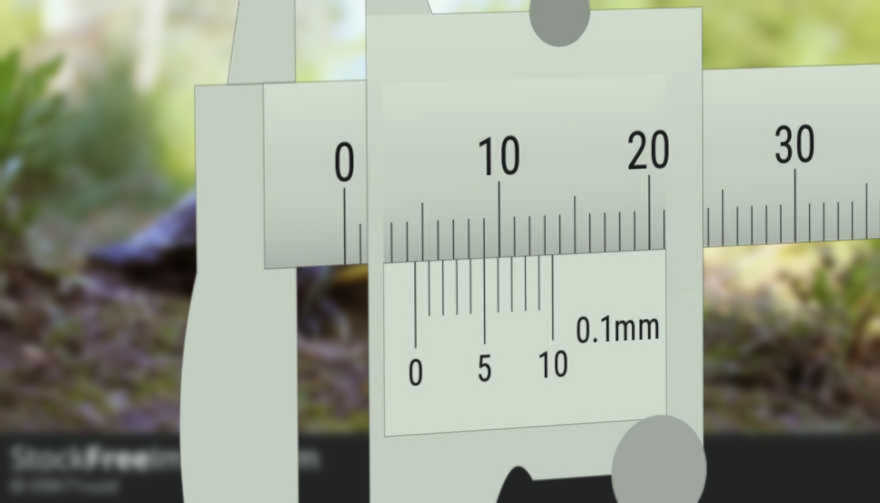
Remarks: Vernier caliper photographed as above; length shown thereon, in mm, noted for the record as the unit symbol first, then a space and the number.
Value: mm 4.5
